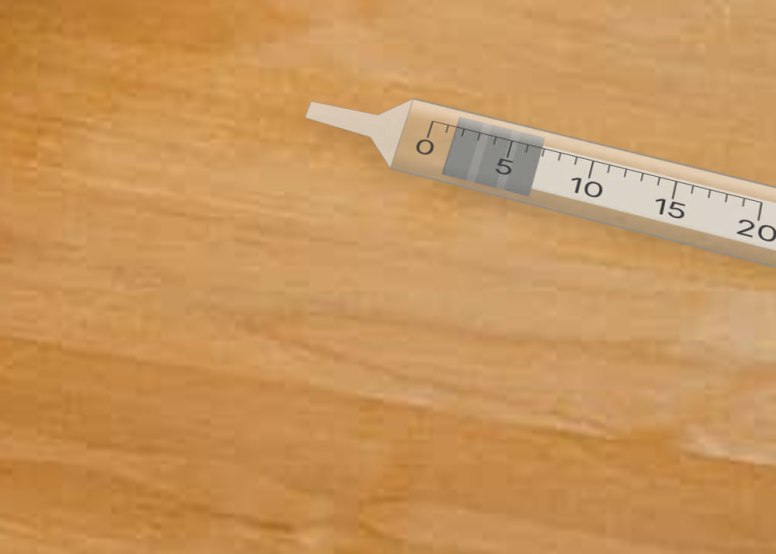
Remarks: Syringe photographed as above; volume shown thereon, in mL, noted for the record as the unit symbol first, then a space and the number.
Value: mL 1.5
